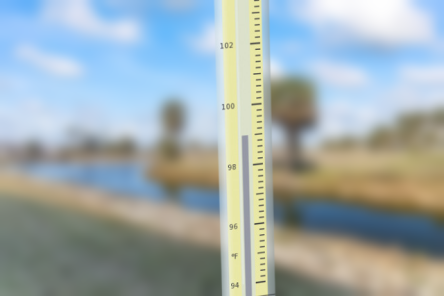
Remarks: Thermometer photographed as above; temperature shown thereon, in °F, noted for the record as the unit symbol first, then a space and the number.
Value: °F 99
